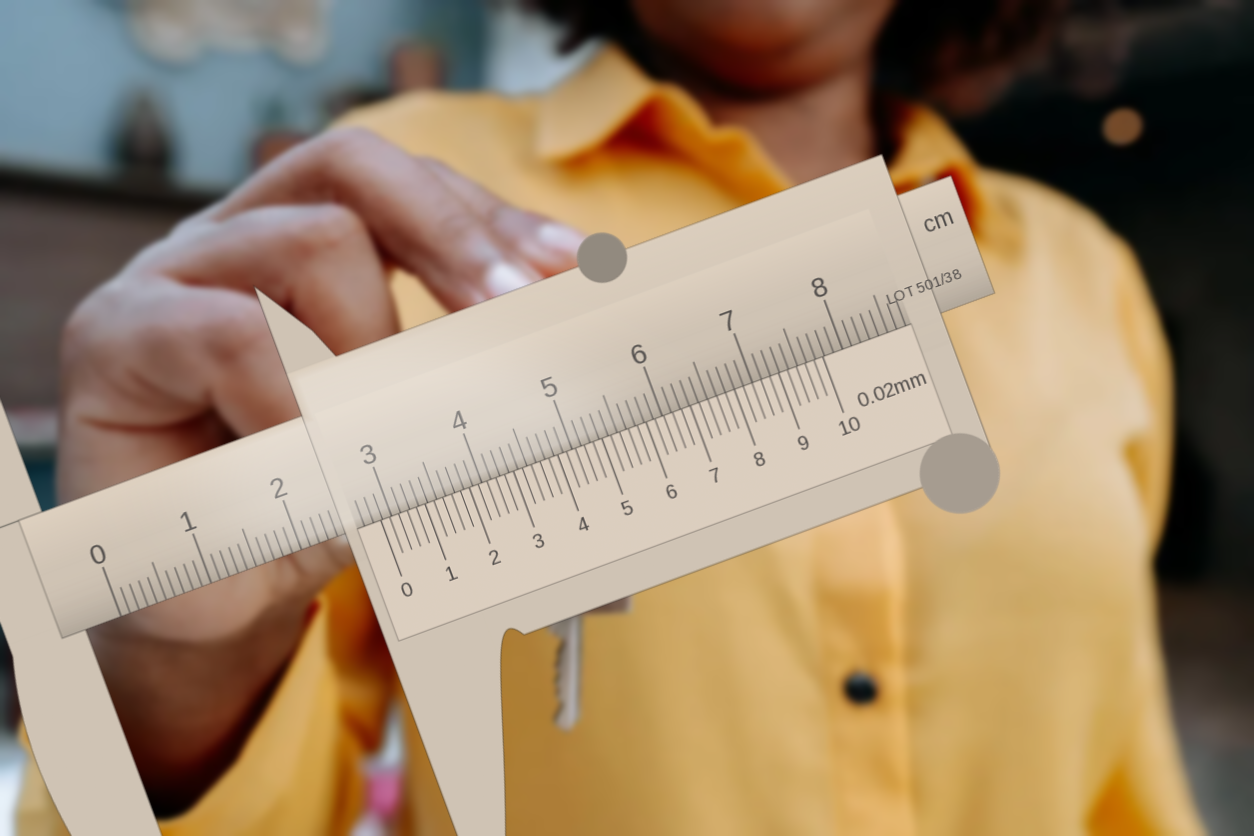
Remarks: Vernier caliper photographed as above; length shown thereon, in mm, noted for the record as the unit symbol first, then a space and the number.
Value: mm 28.8
